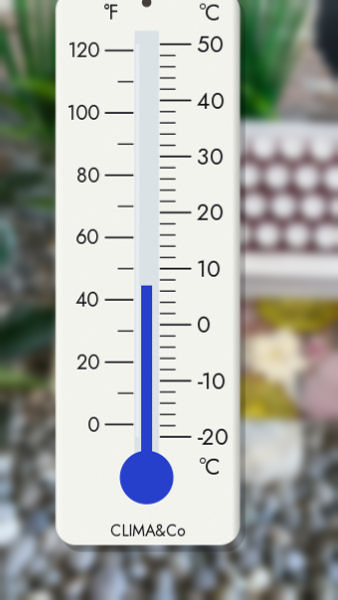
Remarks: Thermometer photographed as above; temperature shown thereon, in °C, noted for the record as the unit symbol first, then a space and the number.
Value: °C 7
